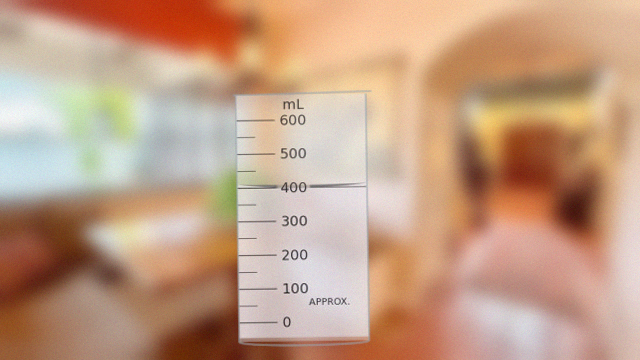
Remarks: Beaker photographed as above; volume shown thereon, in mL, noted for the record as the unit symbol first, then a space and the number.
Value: mL 400
